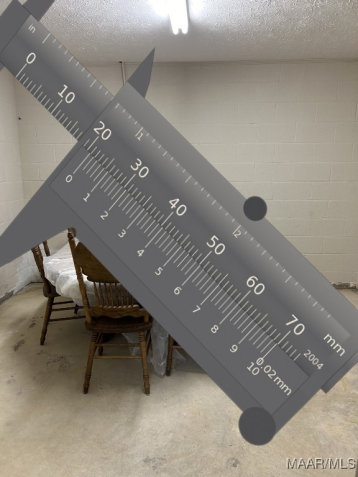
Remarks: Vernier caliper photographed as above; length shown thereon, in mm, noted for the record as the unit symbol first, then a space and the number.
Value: mm 20.8
